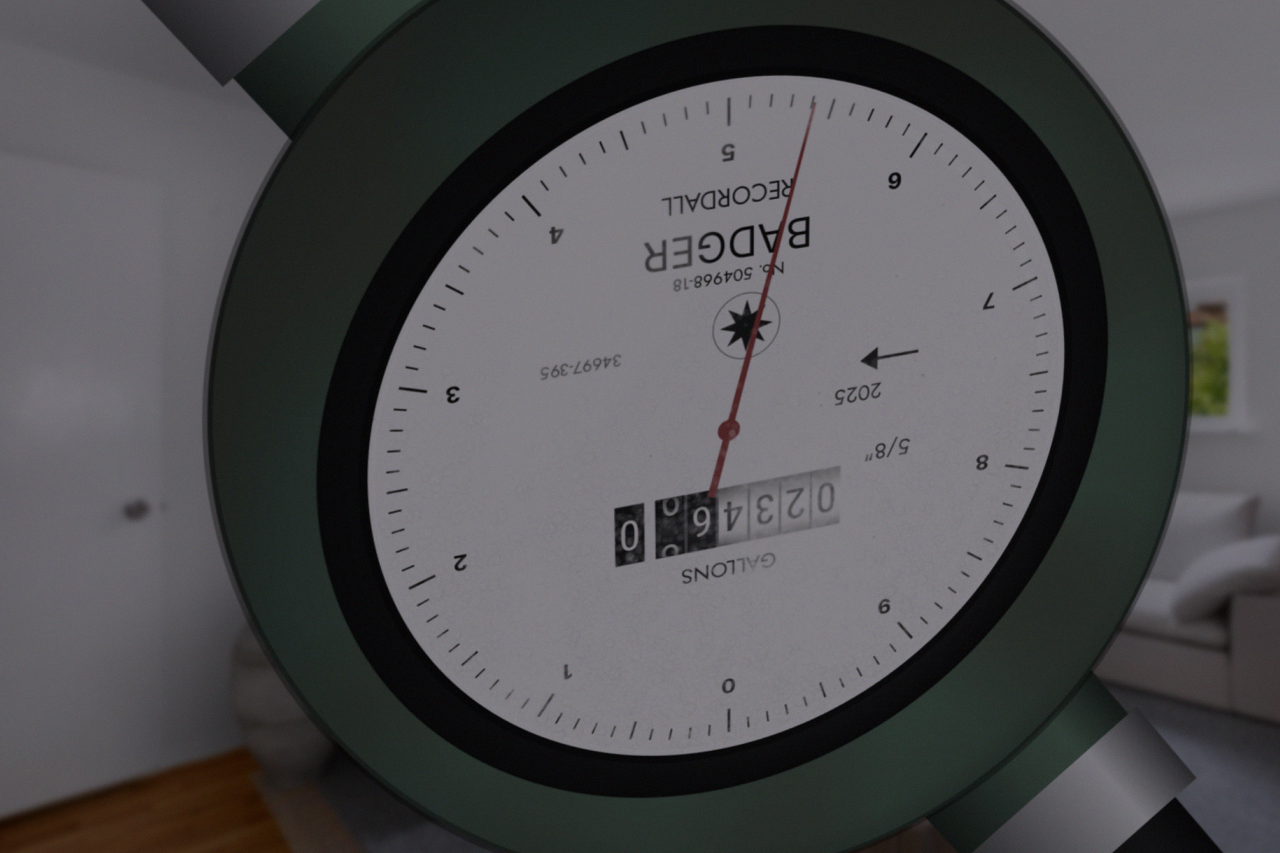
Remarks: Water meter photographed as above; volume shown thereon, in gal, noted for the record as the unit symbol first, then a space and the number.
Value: gal 234685.4
